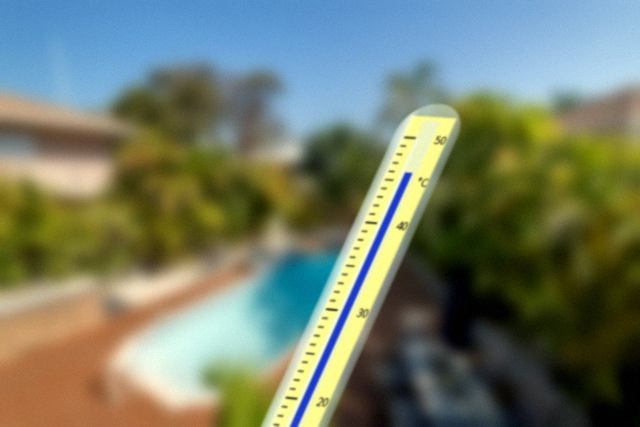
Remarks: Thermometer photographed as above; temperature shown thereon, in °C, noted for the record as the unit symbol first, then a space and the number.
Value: °C 46
